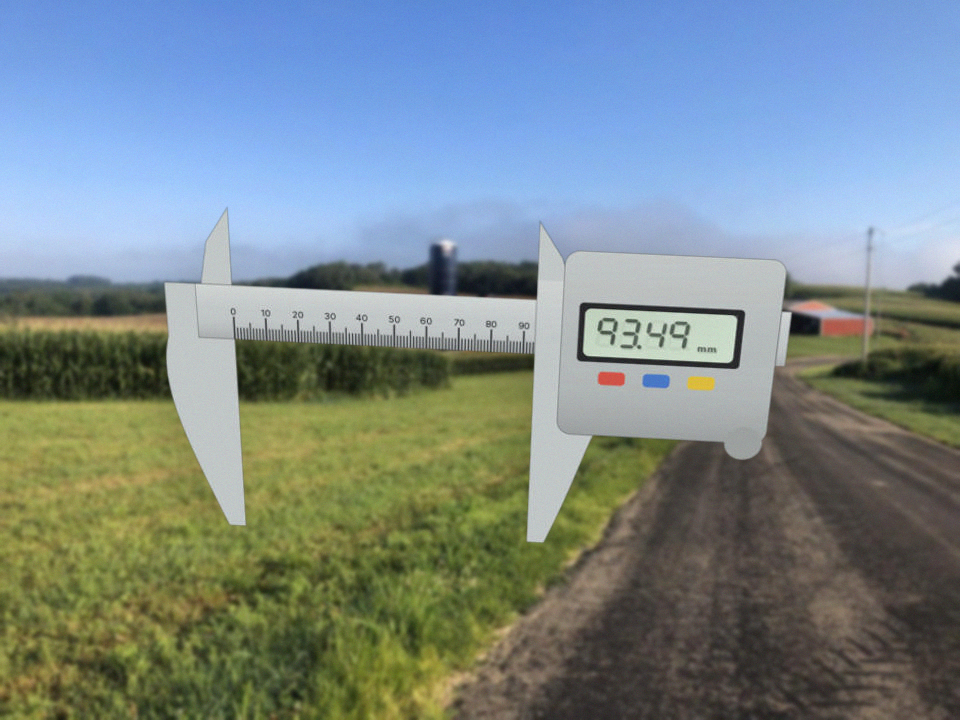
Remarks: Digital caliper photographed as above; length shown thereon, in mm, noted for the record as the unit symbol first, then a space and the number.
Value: mm 93.49
